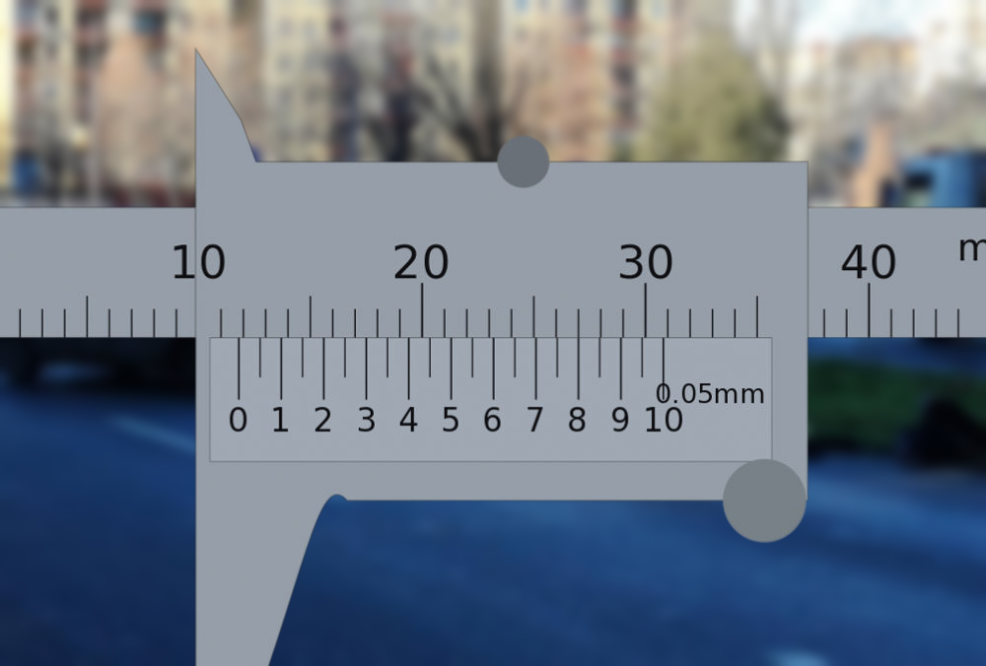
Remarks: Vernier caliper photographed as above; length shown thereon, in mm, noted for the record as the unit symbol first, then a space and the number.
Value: mm 11.80
